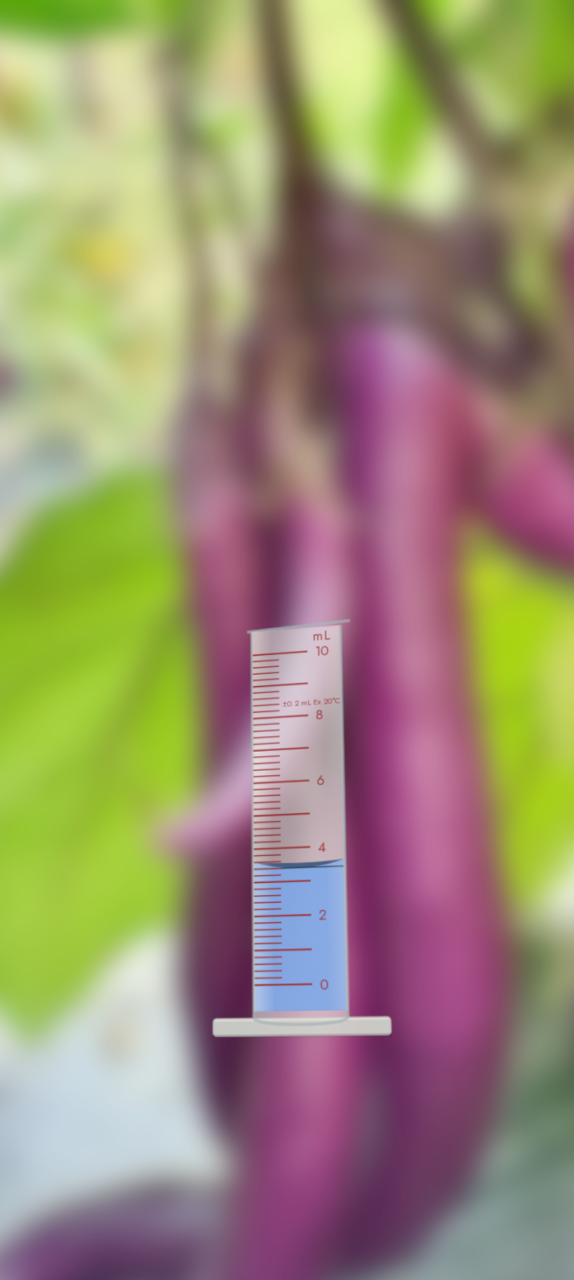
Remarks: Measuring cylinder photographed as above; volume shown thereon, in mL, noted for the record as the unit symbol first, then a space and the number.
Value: mL 3.4
